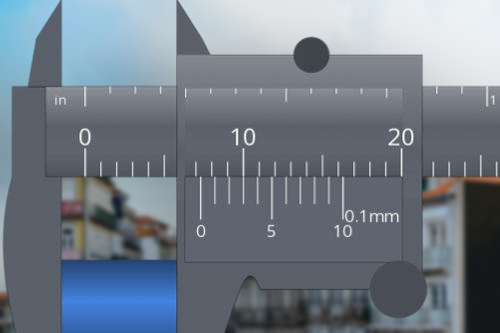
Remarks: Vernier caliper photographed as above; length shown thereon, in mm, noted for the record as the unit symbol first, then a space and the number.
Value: mm 7.3
